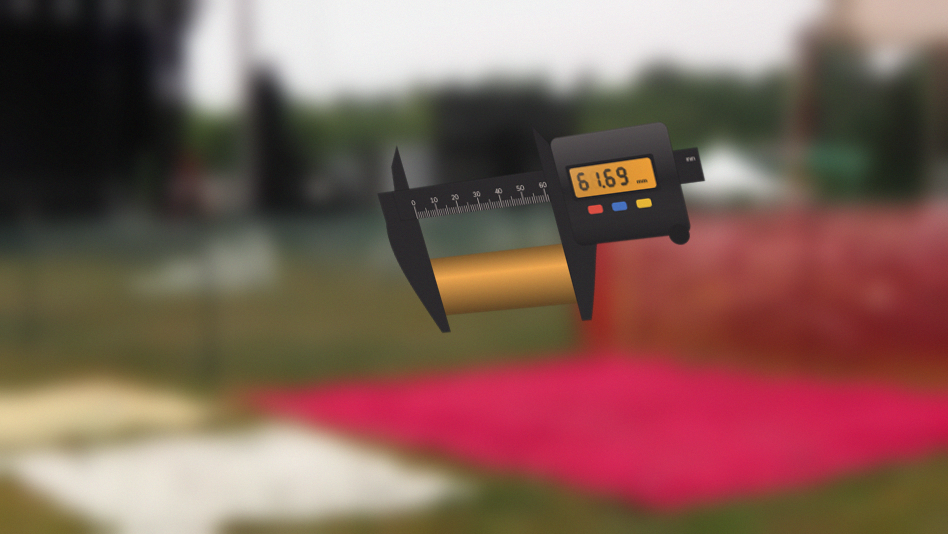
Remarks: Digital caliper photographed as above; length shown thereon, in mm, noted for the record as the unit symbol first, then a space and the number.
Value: mm 61.69
